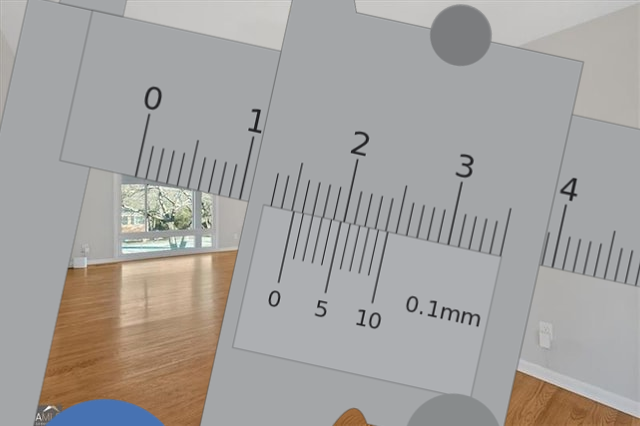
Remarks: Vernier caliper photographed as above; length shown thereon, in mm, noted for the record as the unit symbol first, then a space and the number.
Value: mm 15.2
